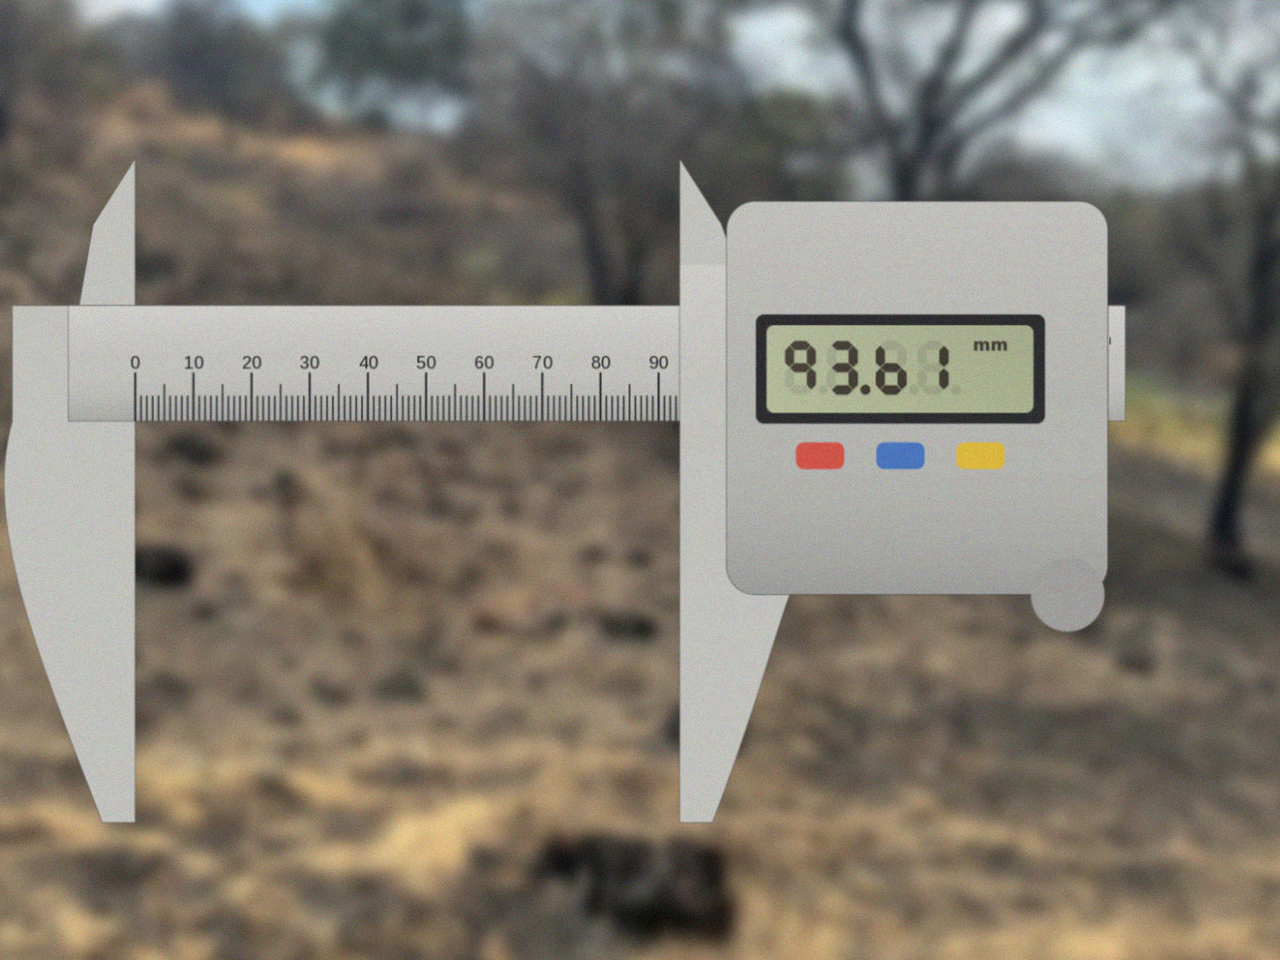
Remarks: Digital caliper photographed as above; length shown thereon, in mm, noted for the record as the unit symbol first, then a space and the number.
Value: mm 93.61
